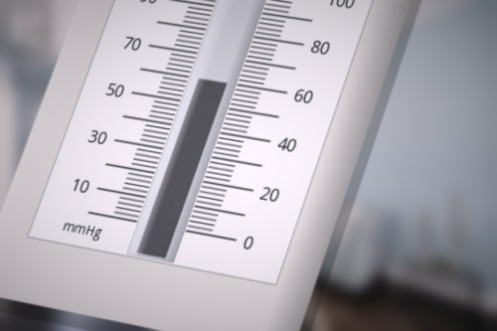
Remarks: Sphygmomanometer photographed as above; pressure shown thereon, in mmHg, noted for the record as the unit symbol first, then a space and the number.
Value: mmHg 60
